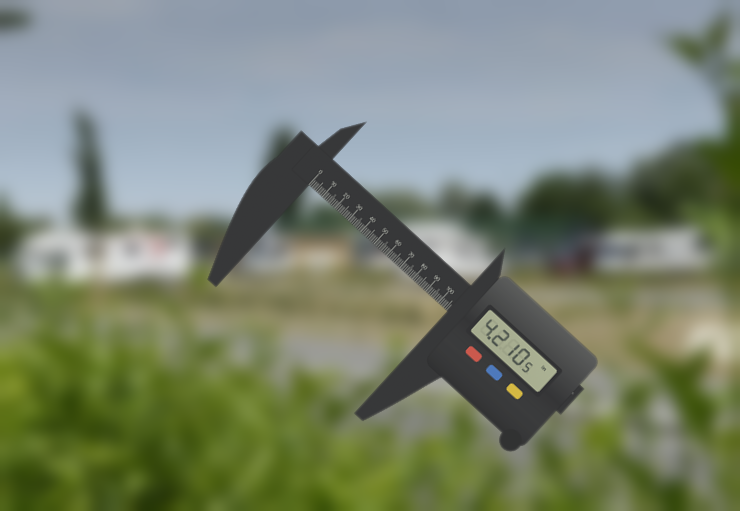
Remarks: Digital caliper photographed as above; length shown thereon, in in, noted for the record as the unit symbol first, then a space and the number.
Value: in 4.2105
